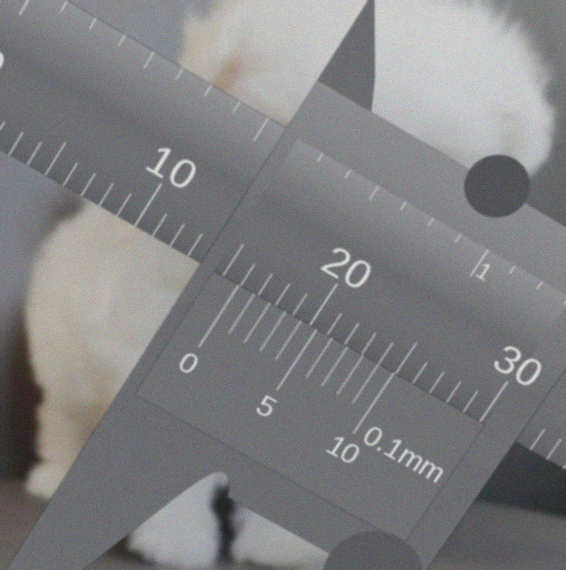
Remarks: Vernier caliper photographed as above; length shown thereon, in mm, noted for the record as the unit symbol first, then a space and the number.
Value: mm 15.9
